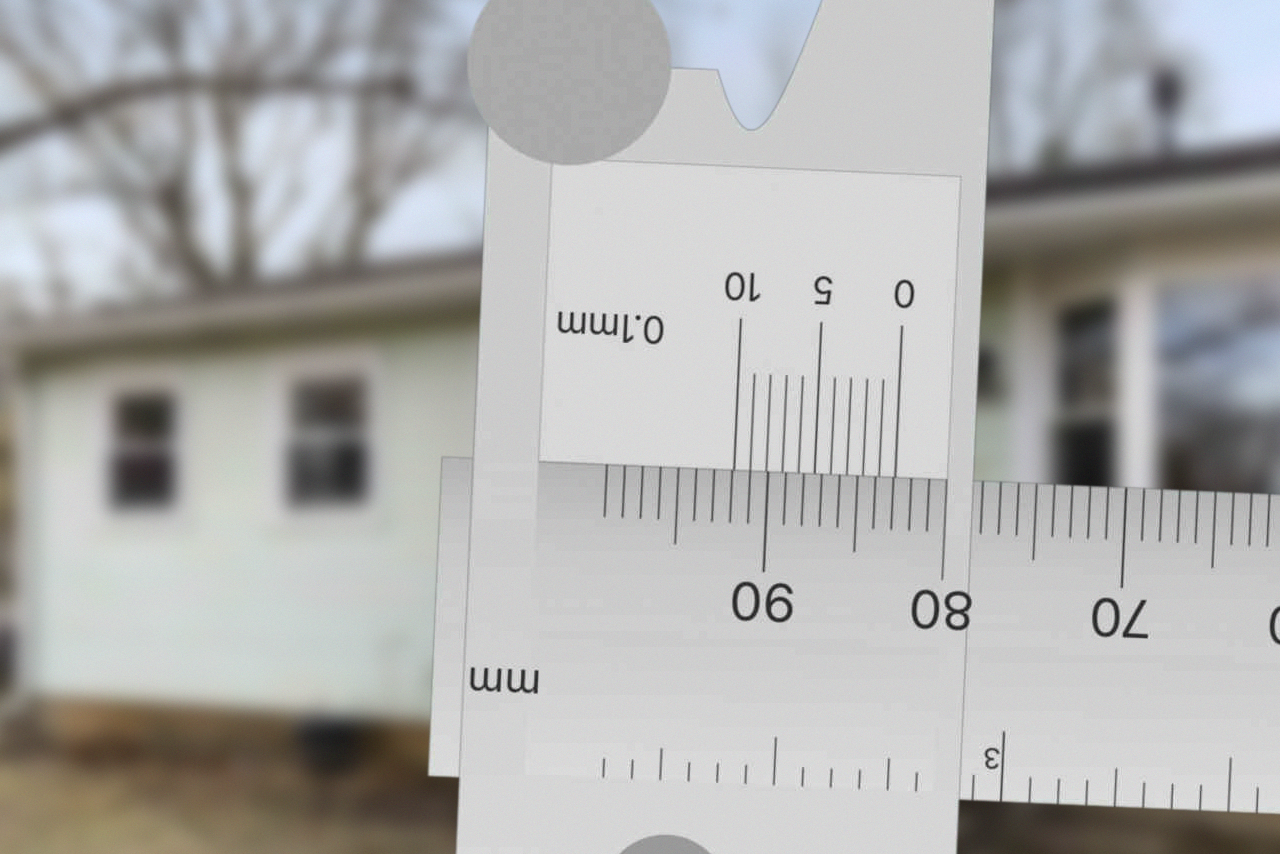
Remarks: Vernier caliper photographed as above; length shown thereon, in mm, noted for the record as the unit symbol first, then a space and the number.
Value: mm 82.9
